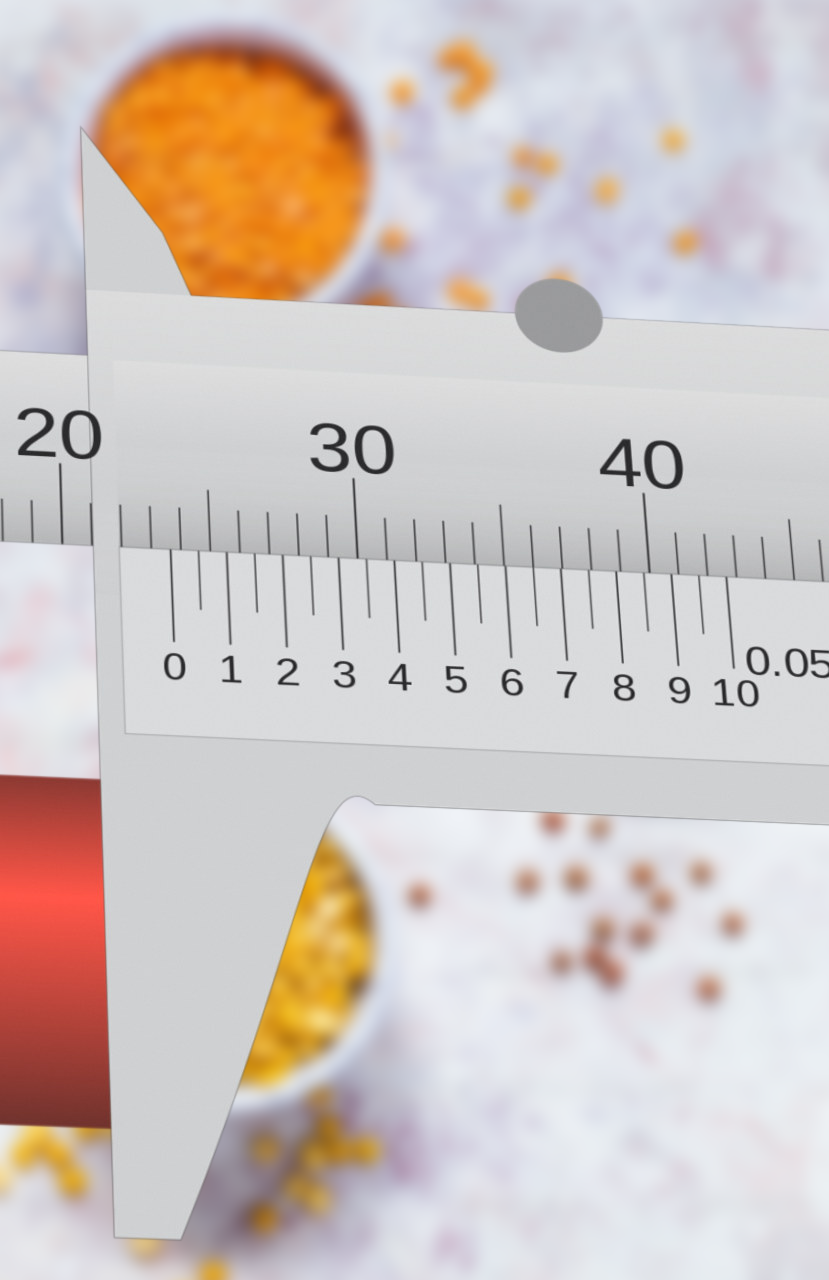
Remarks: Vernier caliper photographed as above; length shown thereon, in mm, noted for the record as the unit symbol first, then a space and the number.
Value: mm 23.65
